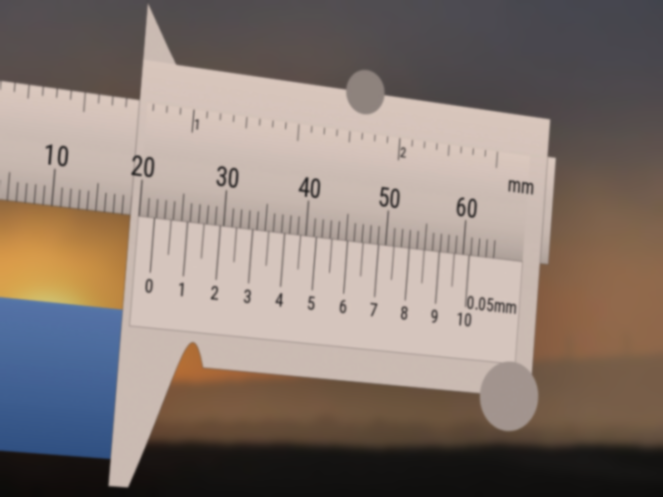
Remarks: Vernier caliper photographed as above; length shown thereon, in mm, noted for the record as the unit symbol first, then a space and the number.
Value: mm 21.8
